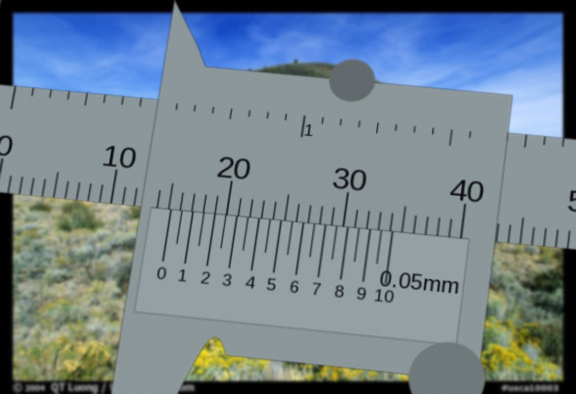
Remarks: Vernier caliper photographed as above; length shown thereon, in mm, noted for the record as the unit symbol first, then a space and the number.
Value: mm 15.2
